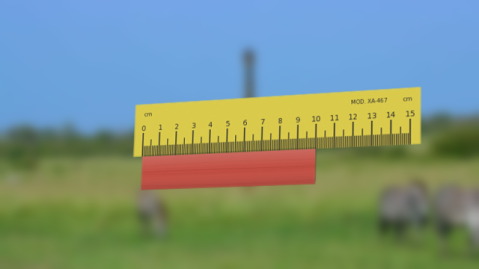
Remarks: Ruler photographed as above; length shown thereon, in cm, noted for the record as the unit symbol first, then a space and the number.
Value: cm 10
